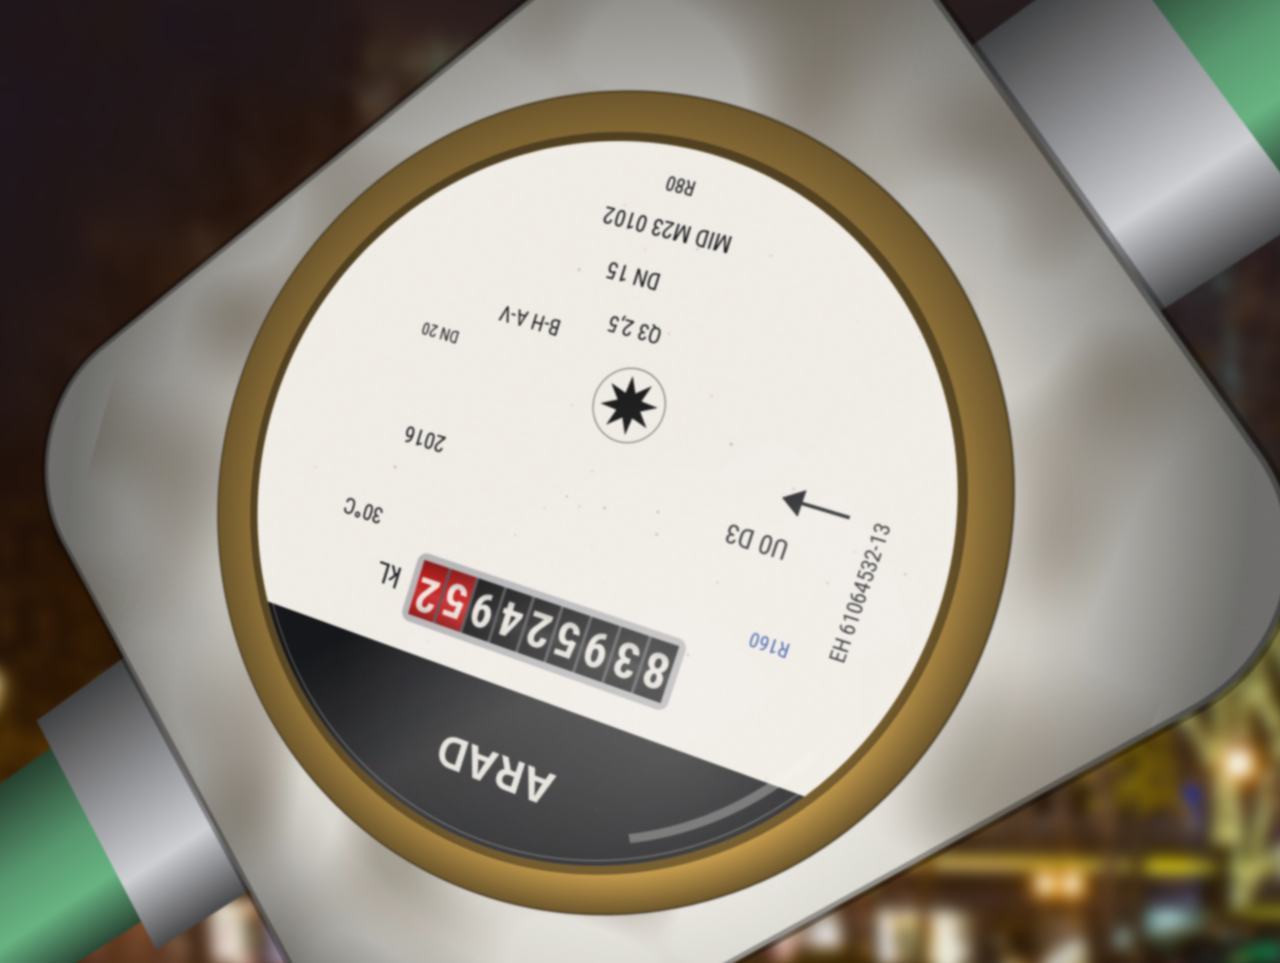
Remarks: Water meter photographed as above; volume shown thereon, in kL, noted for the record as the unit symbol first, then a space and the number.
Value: kL 8395249.52
